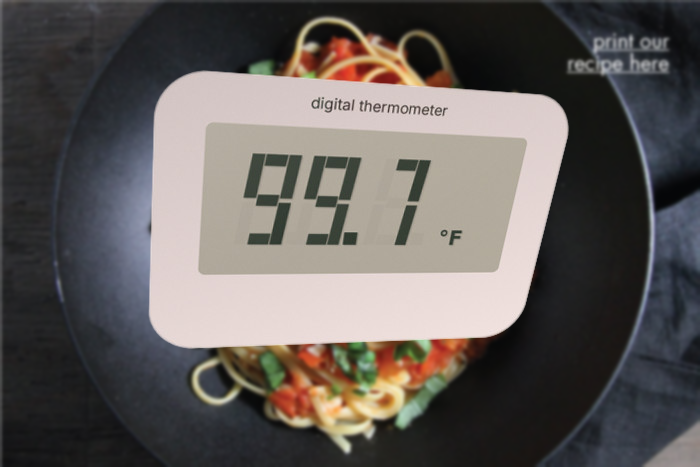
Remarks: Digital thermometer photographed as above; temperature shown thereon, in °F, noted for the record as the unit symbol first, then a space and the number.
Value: °F 99.7
